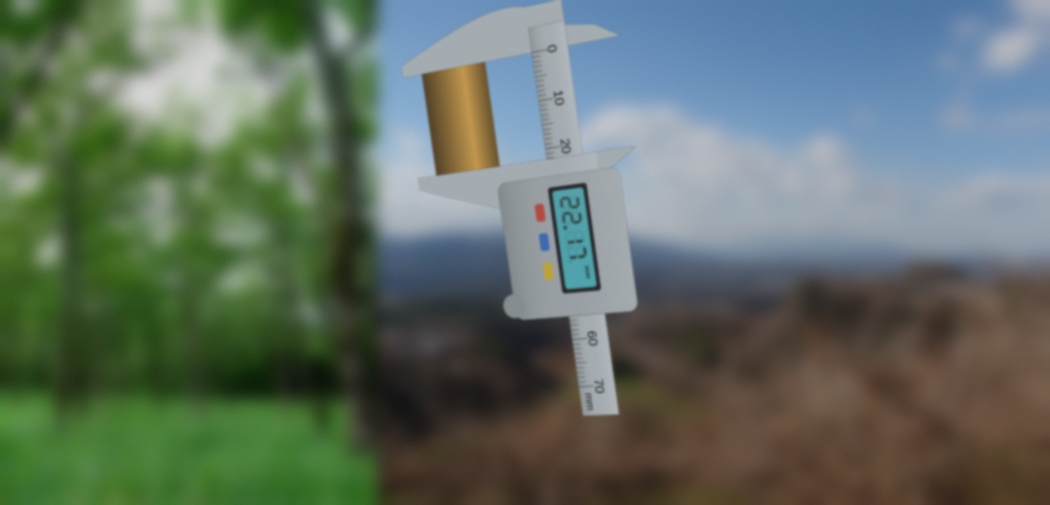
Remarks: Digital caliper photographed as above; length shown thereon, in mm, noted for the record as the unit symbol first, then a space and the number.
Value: mm 22.17
